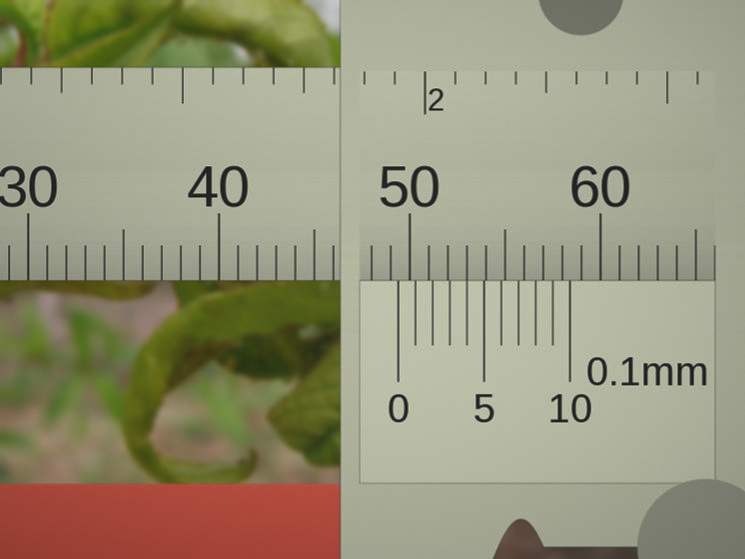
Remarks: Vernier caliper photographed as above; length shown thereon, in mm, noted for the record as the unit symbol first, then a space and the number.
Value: mm 49.4
